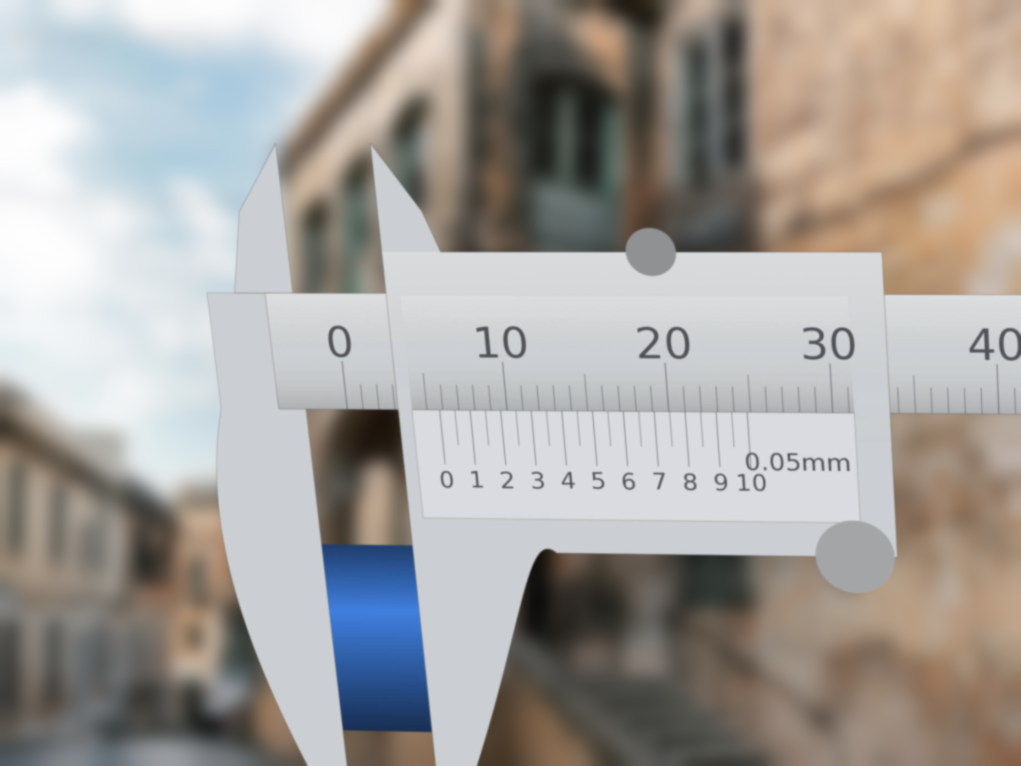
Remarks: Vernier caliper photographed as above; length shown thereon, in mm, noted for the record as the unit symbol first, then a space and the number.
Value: mm 5.8
